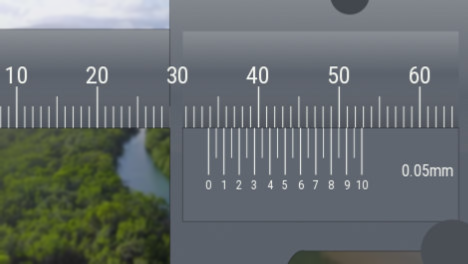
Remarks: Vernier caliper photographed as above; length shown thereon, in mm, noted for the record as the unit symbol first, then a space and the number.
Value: mm 33.8
